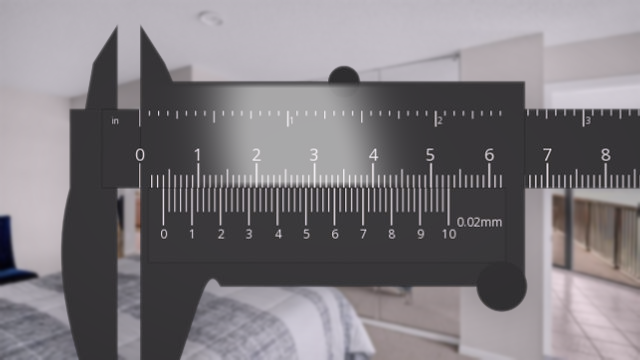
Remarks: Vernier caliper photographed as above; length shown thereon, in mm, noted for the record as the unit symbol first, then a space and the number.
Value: mm 4.0
